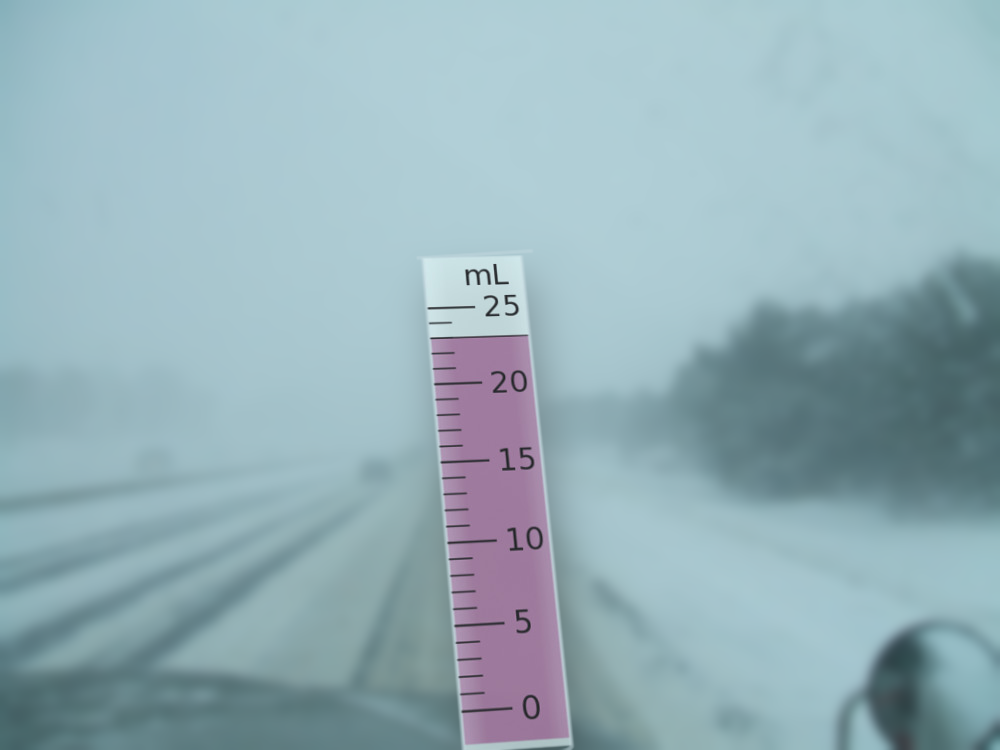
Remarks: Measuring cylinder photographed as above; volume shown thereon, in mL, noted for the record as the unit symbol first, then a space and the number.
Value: mL 23
